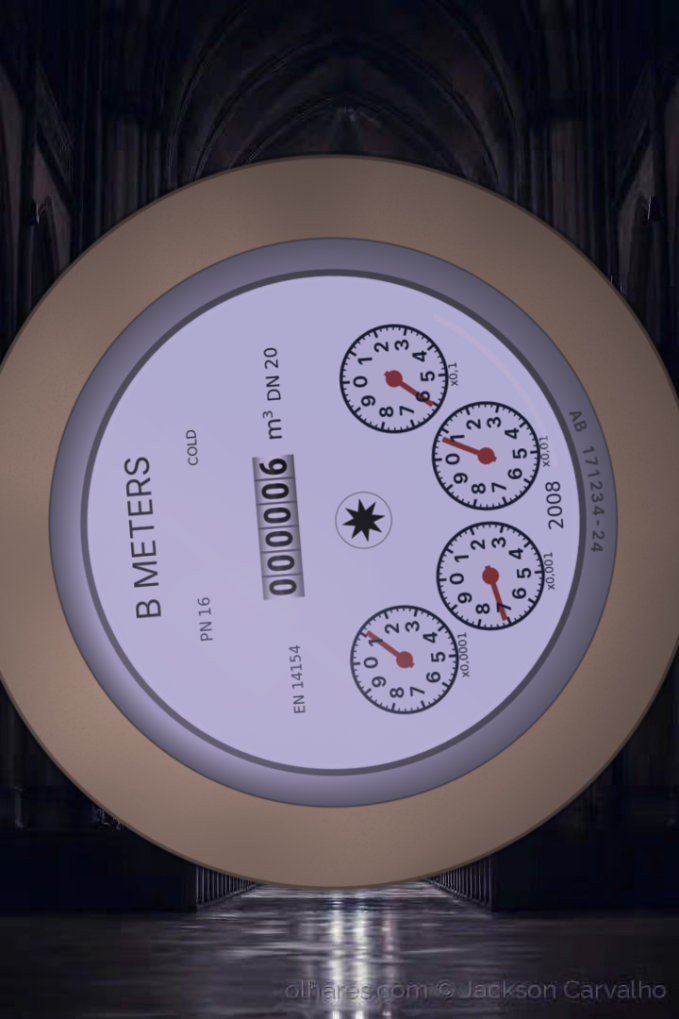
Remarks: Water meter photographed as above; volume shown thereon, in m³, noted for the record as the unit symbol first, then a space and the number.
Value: m³ 6.6071
